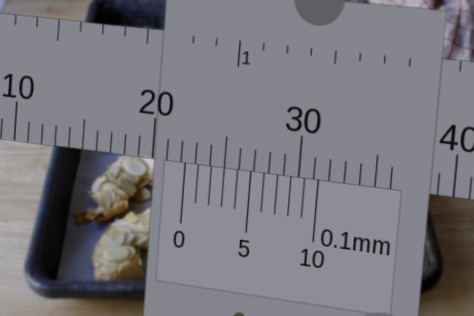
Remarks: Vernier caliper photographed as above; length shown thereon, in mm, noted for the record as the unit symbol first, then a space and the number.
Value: mm 22.3
